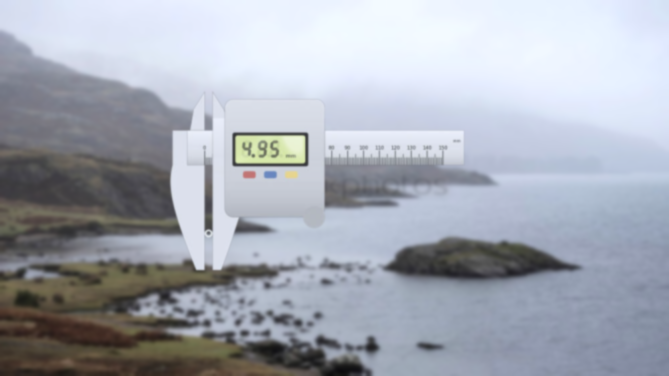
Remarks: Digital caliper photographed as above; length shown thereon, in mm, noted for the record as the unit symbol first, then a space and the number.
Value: mm 4.95
